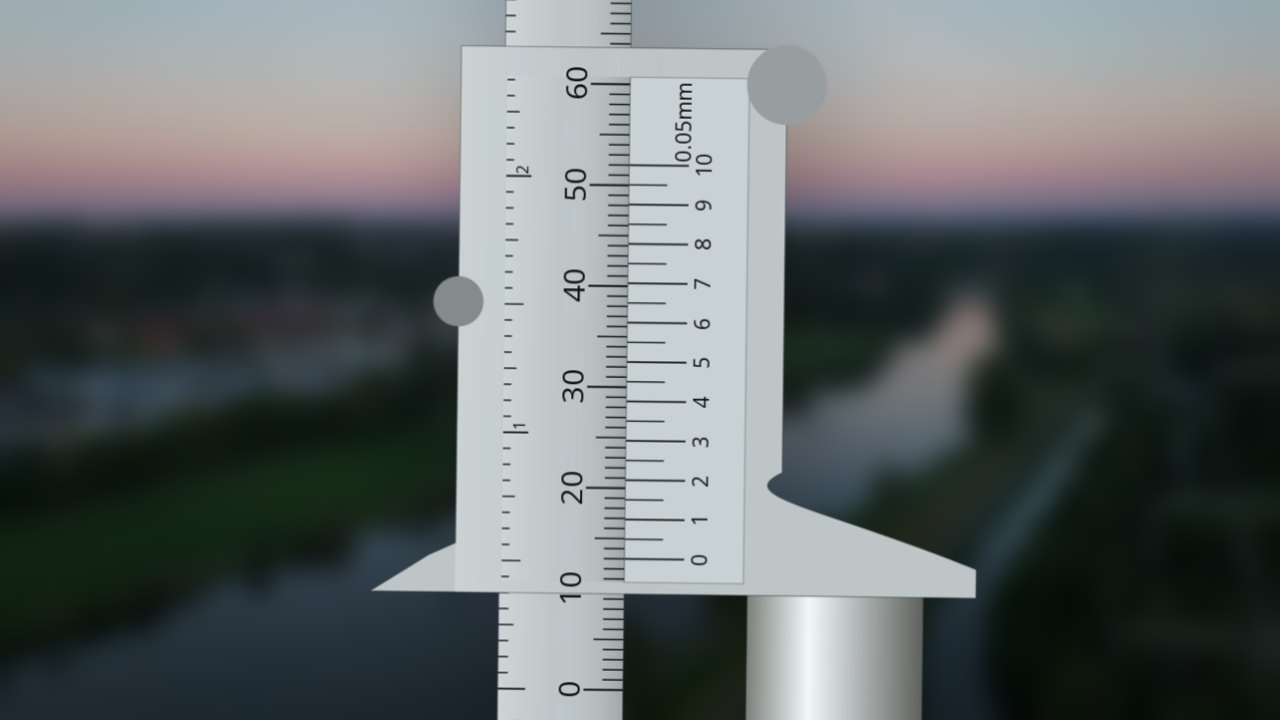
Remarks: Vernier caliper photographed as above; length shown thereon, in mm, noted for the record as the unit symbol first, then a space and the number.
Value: mm 13.0
